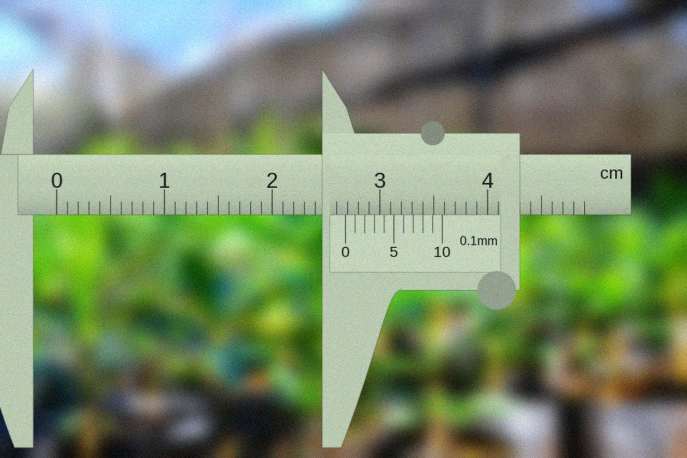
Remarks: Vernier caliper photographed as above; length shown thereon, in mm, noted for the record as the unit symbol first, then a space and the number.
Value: mm 26.8
